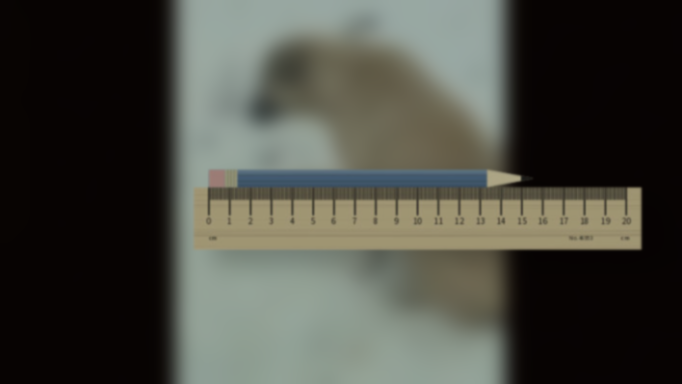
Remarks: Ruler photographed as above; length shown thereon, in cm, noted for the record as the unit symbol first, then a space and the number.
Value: cm 15.5
